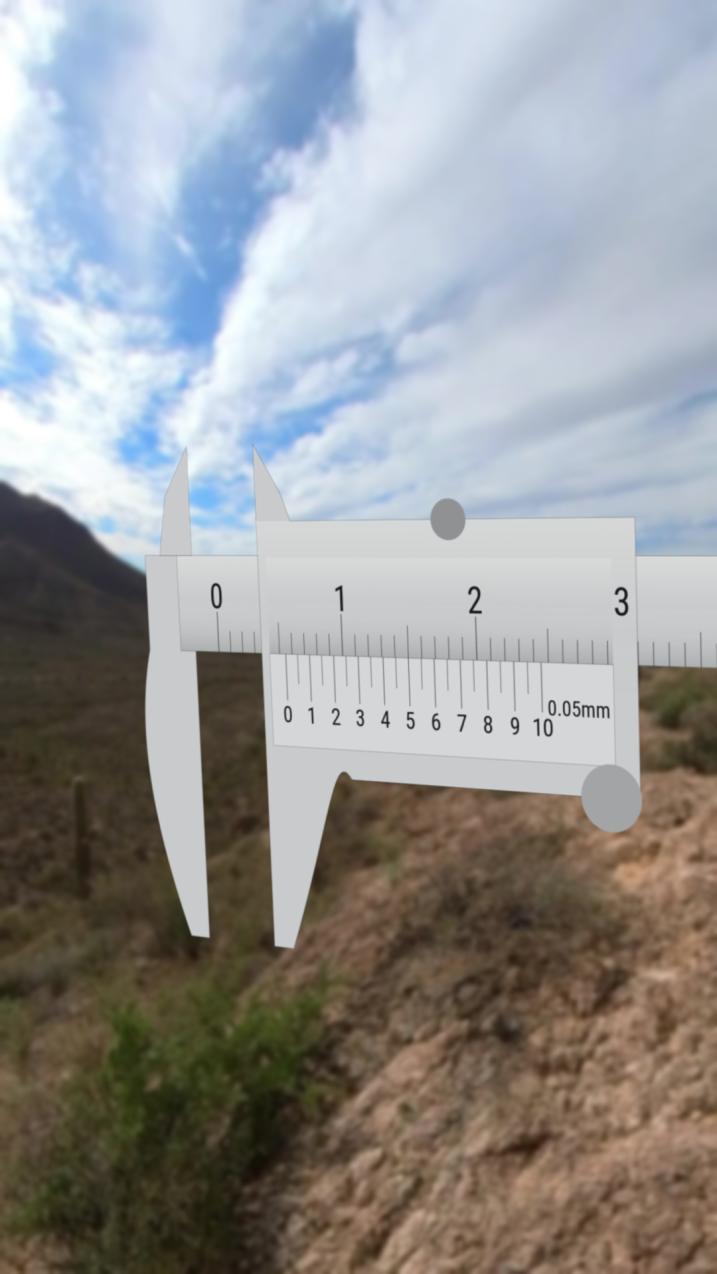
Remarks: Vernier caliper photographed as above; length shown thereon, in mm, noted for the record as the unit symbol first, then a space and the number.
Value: mm 5.5
